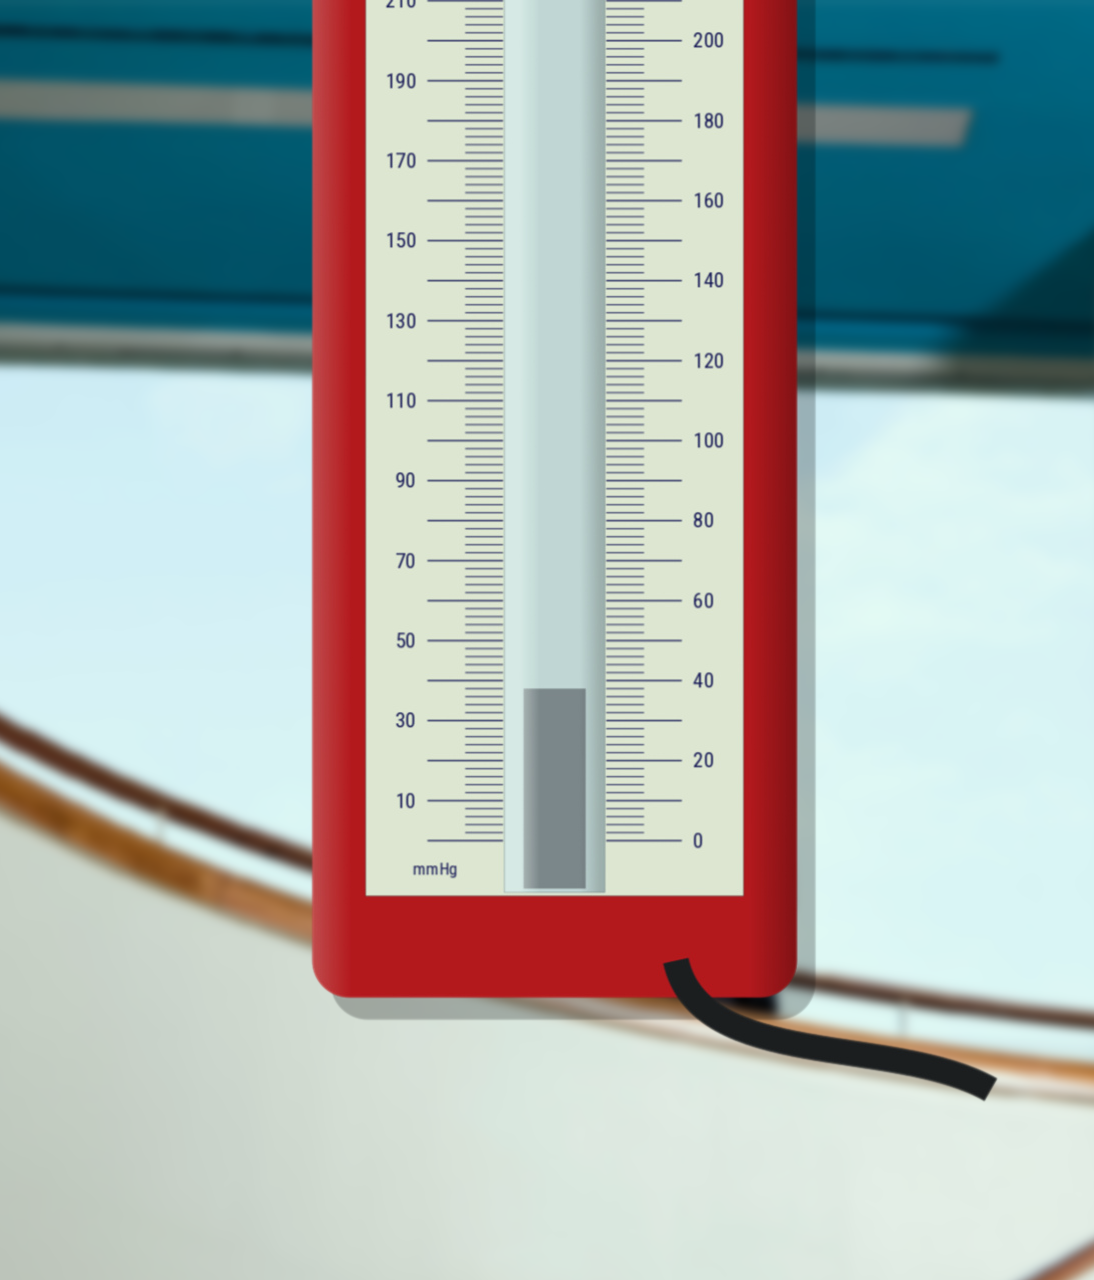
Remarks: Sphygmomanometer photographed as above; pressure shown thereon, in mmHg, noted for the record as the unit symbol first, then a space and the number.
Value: mmHg 38
